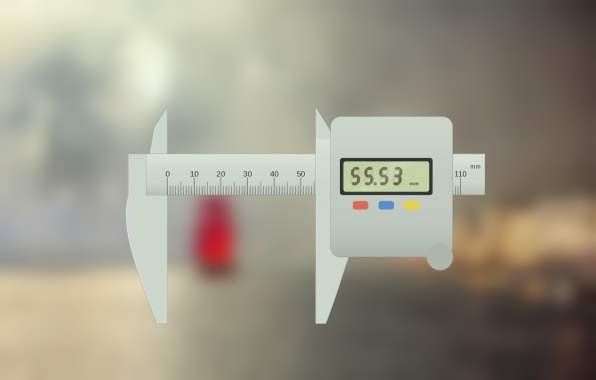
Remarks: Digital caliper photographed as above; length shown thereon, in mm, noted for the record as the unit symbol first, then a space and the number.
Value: mm 55.53
